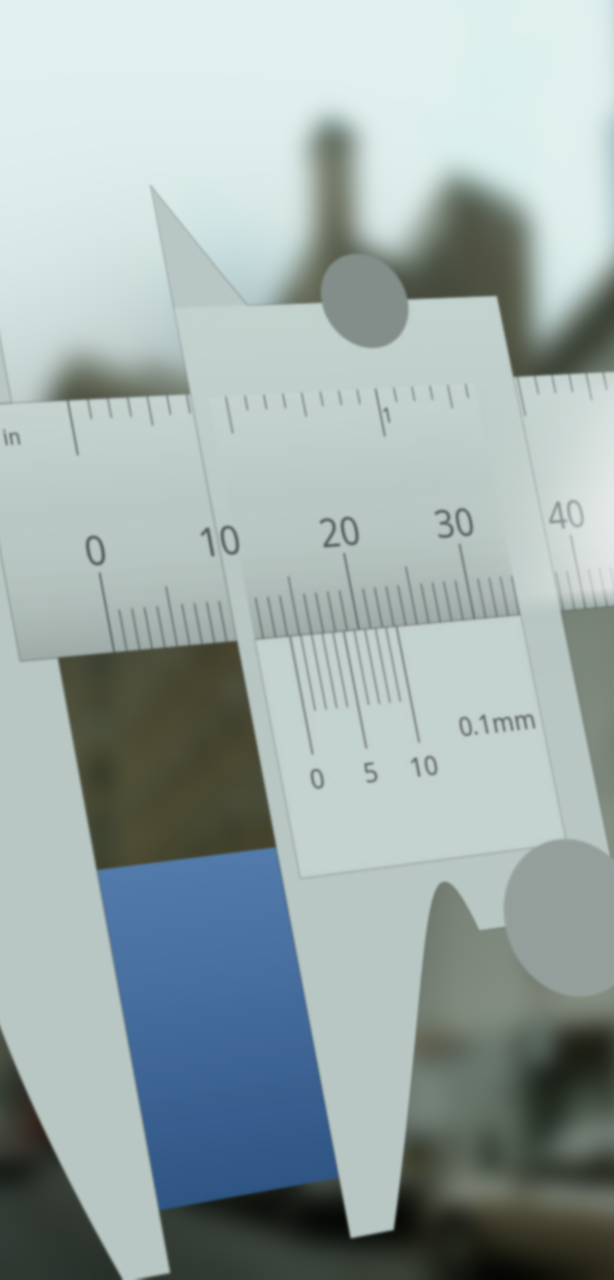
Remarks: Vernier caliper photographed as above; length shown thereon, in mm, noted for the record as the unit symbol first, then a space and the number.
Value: mm 14.2
